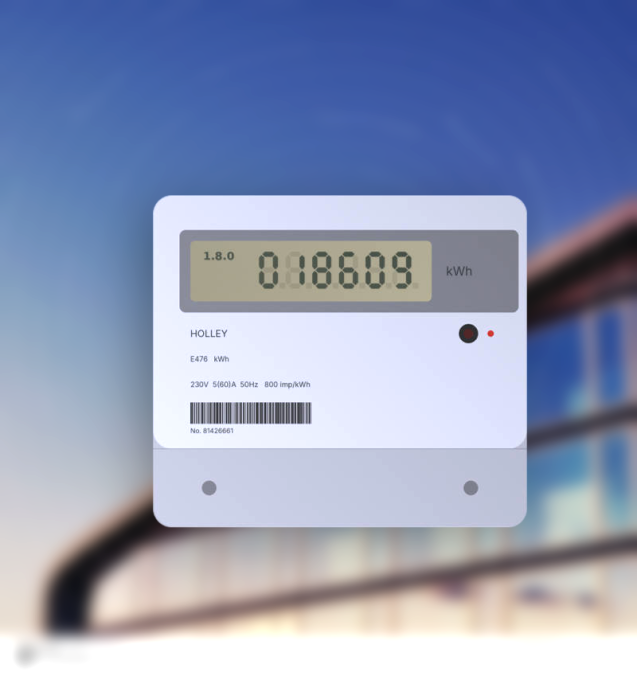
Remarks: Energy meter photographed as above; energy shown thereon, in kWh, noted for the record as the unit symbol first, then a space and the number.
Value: kWh 18609
